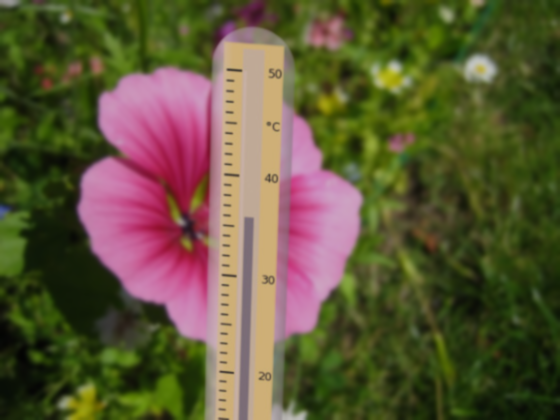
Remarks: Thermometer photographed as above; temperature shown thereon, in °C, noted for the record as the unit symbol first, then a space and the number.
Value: °C 36
